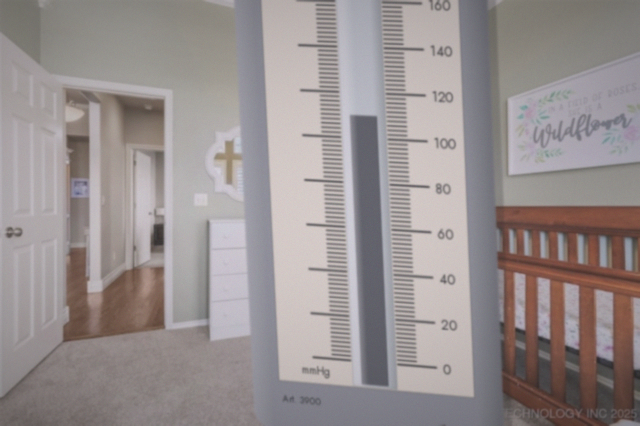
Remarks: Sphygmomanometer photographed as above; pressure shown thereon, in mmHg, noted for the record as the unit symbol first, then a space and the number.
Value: mmHg 110
